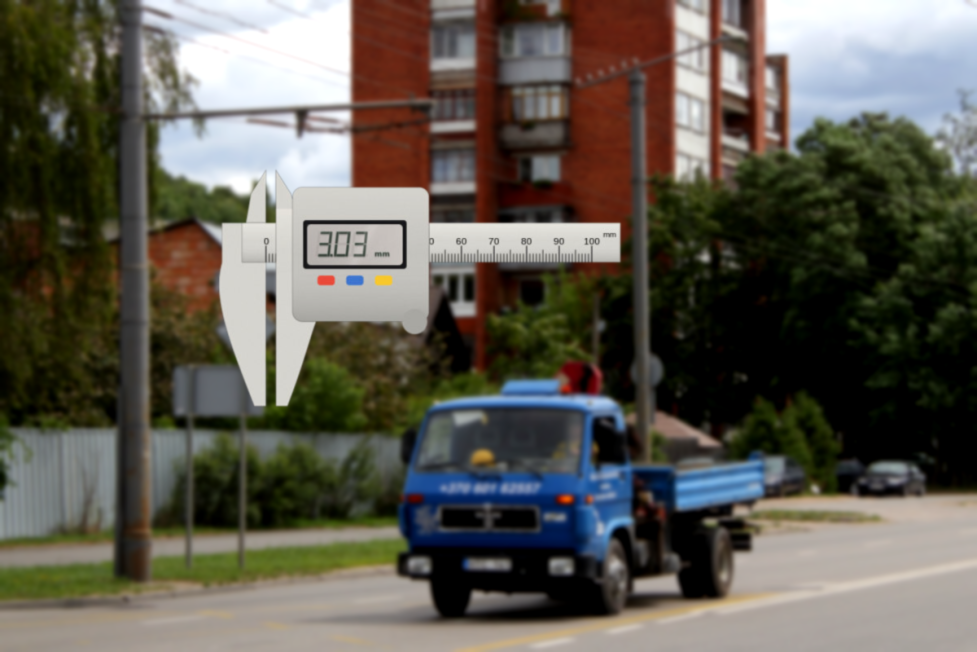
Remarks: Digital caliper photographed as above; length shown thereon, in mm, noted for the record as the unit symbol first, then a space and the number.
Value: mm 3.03
